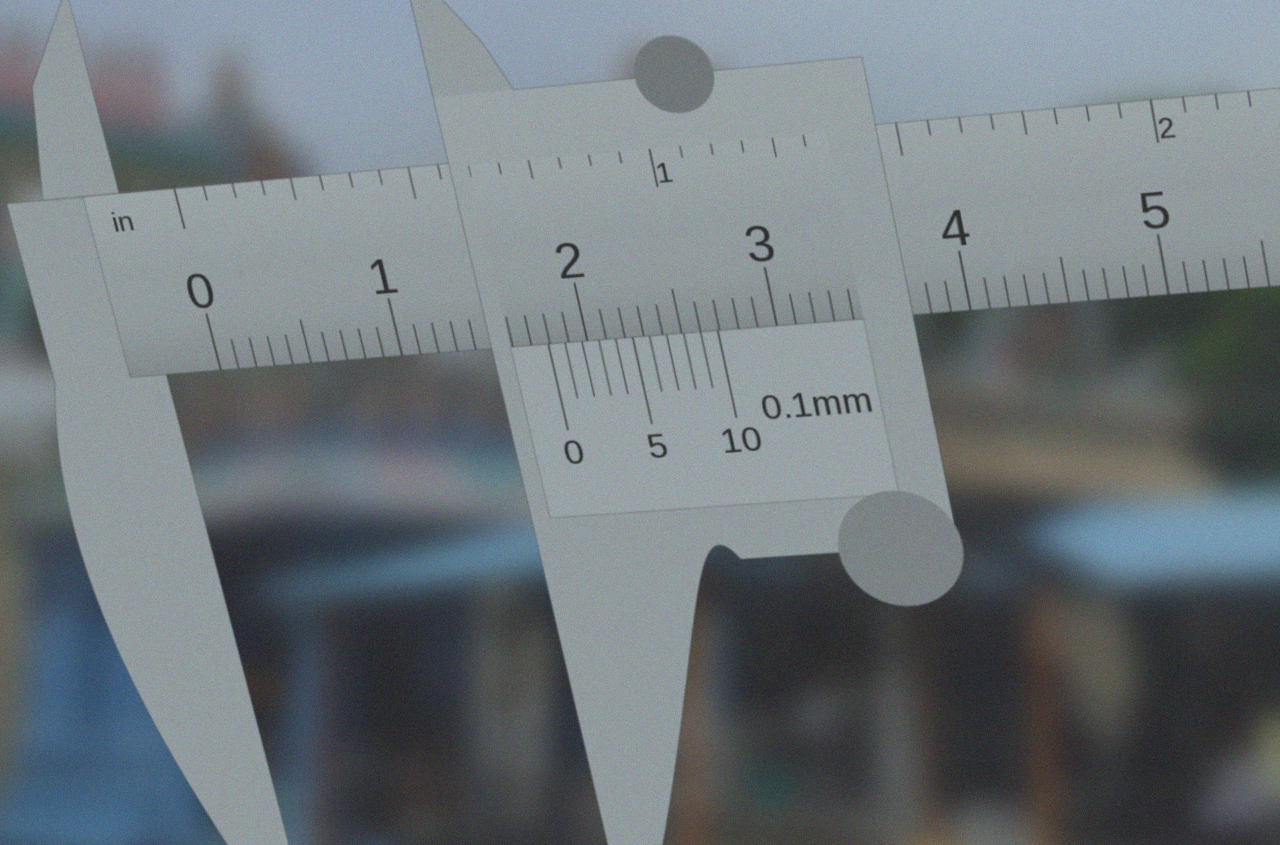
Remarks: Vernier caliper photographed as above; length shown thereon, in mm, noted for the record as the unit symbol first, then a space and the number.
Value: mm 17.9
